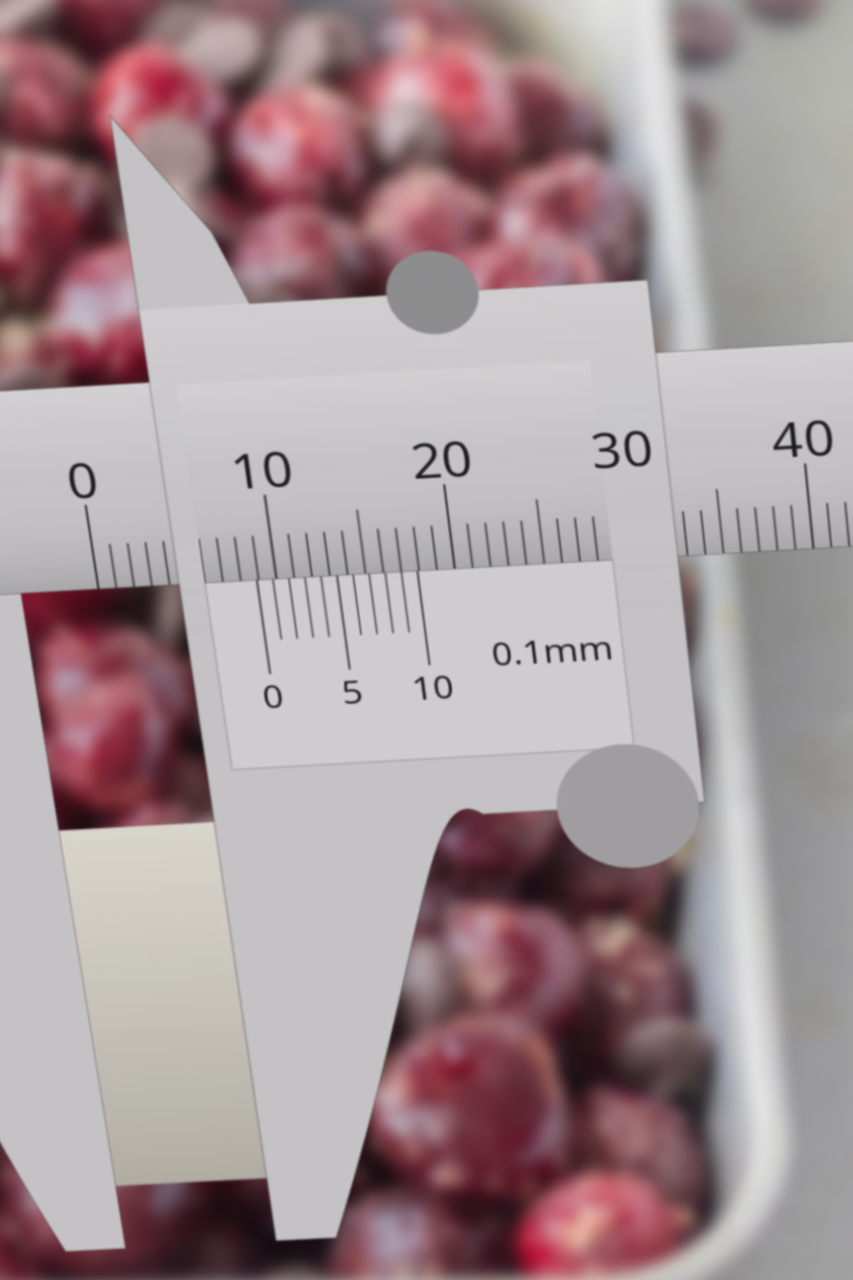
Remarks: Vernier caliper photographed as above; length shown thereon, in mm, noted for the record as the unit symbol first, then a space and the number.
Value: mm 8.9
